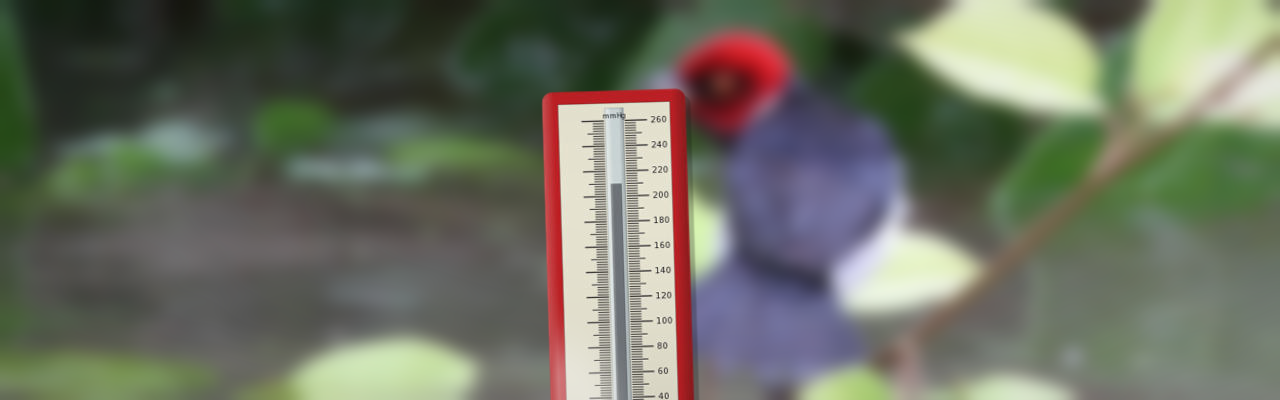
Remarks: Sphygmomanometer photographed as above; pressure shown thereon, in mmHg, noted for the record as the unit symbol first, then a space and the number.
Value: mmHg 210
